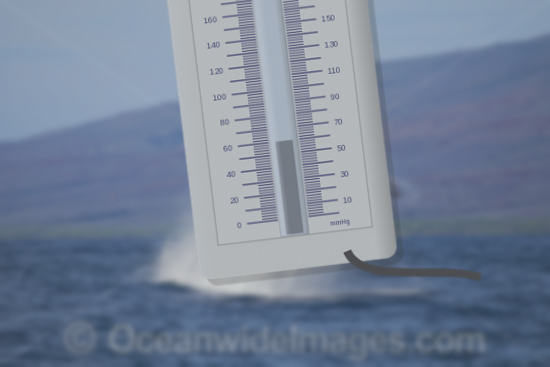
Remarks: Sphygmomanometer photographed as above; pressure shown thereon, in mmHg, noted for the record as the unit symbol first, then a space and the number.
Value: mmHg 60
